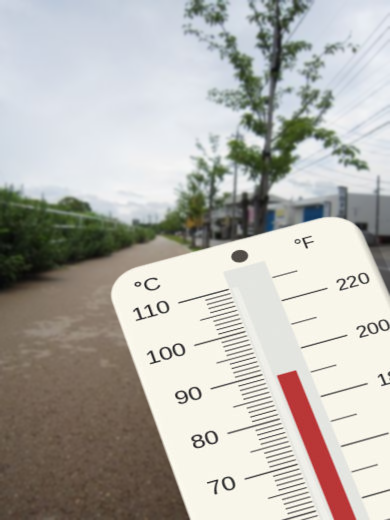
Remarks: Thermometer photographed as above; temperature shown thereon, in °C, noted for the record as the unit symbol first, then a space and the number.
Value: °C 89
